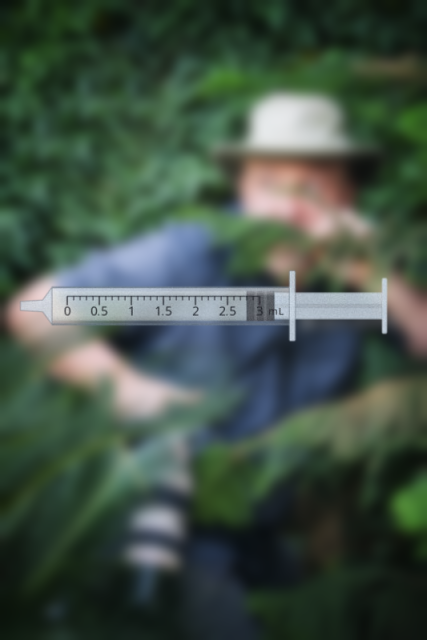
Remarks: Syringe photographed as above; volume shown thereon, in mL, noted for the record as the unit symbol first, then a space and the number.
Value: mL 2.8
